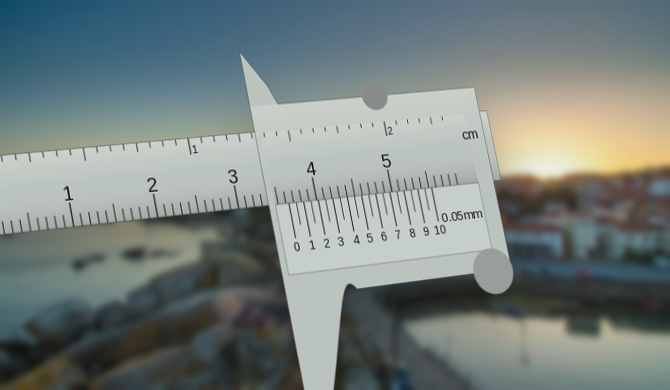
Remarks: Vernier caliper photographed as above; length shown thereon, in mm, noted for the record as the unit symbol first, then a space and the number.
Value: mm 36.4
